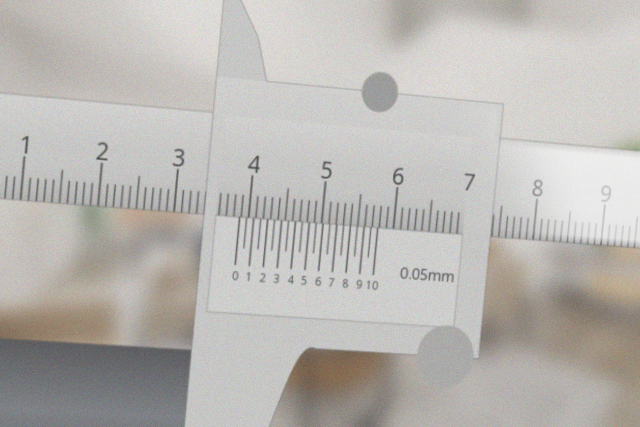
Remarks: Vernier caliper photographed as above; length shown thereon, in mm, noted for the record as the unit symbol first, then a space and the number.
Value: mm 38.8
